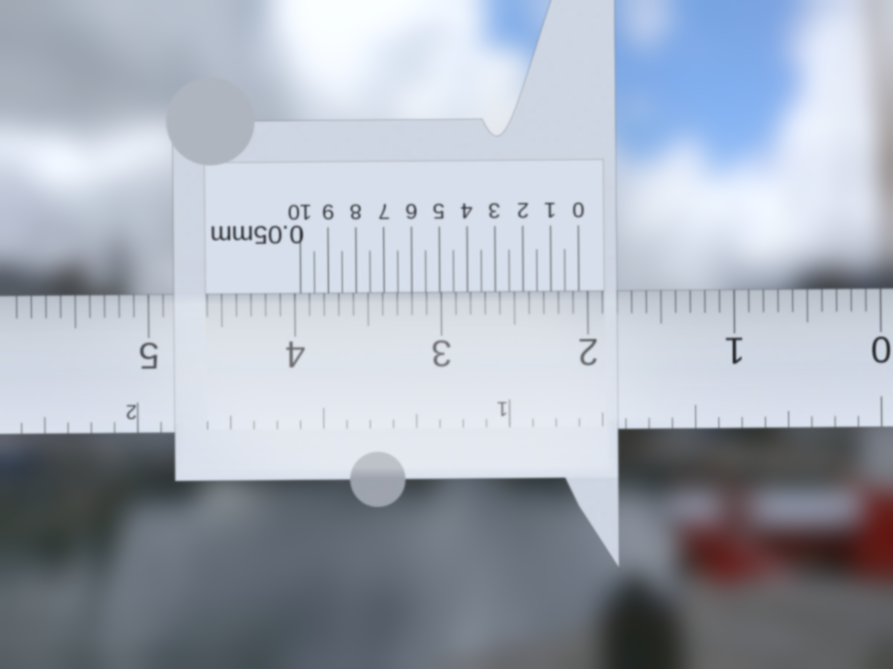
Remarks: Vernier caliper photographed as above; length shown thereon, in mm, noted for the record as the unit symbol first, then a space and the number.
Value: mm 20.6
